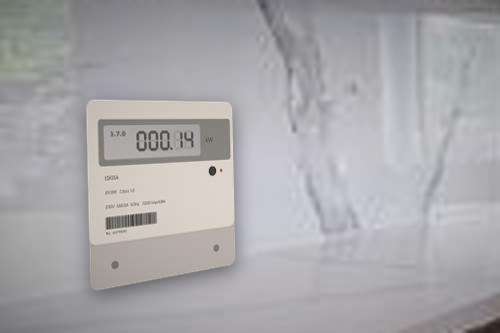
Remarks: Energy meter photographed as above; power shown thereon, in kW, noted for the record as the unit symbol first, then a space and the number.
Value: kW 0.14
